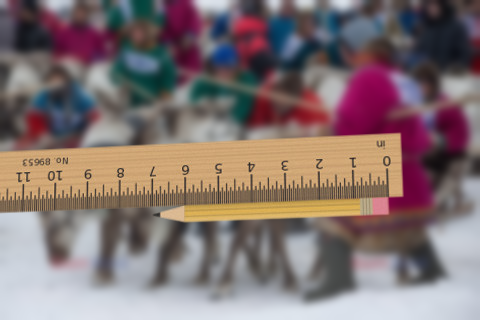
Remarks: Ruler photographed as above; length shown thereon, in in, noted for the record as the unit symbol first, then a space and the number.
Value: in 7
